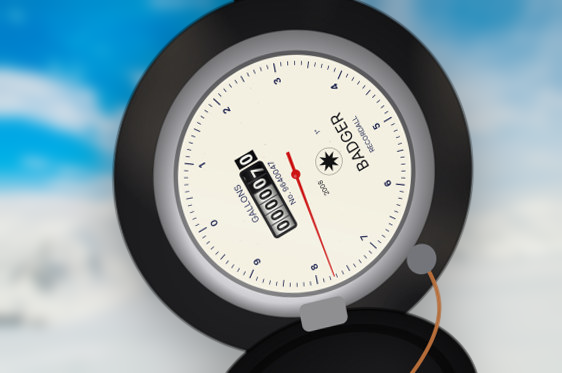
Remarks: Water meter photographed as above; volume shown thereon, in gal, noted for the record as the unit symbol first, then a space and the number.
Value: gal 67.7
